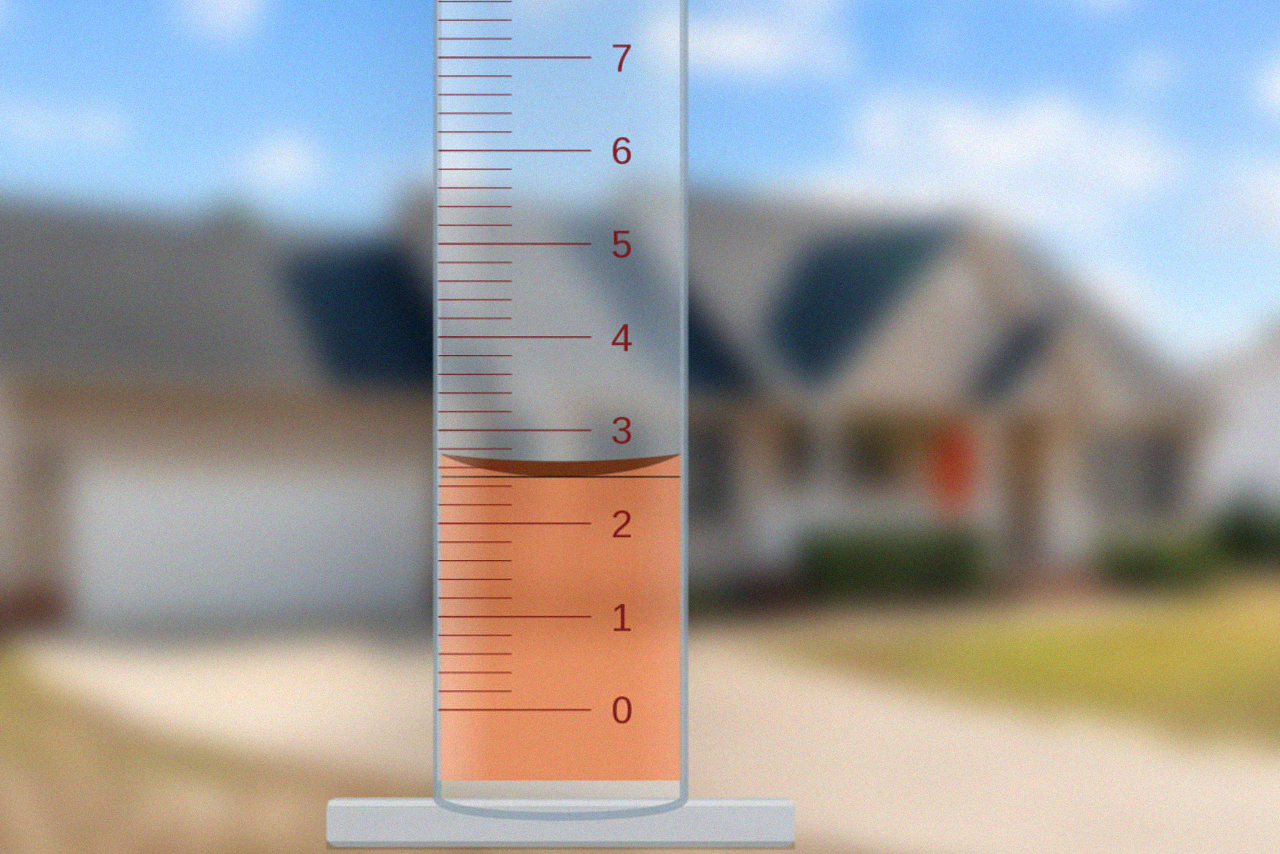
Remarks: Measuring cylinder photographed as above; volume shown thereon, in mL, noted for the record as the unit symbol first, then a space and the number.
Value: mL 2.5
